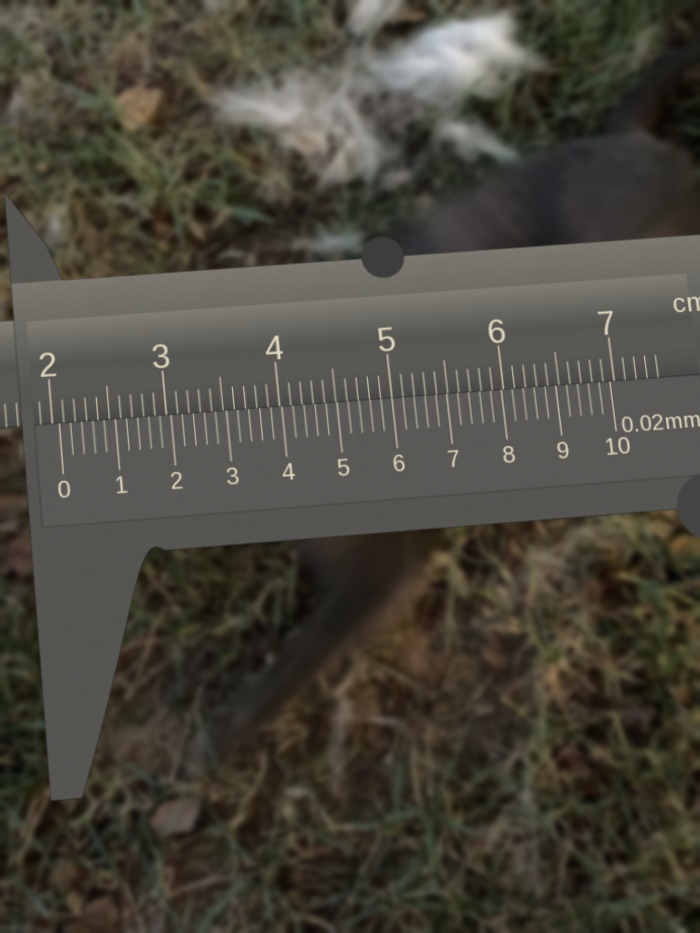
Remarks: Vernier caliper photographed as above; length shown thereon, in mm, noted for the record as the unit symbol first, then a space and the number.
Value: mm 20.6
